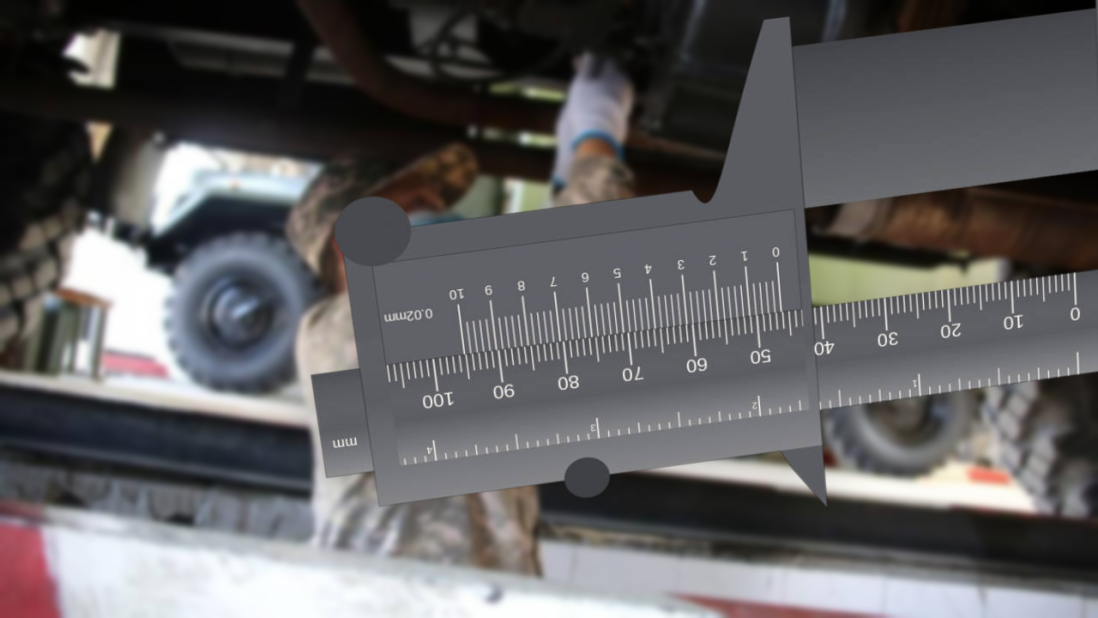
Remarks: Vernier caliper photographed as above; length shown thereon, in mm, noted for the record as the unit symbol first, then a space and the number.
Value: mm 46.2
